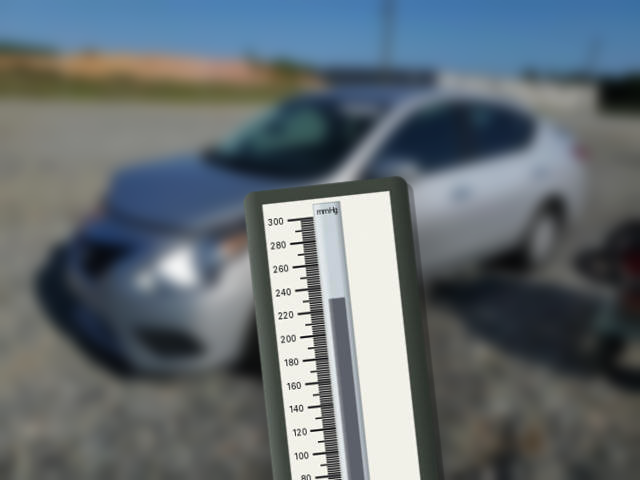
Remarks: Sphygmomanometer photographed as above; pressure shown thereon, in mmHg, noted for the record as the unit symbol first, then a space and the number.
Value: mmHg 230
